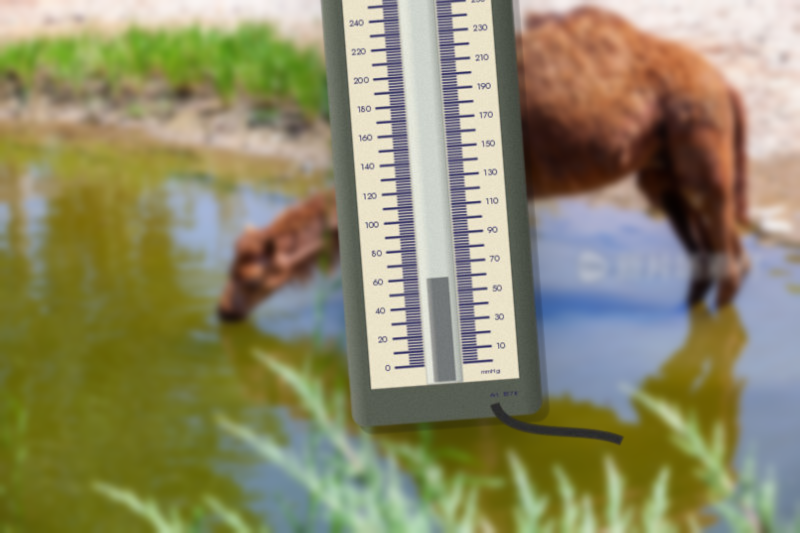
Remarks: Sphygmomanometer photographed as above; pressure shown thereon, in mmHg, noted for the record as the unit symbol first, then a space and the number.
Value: mmHg 60
